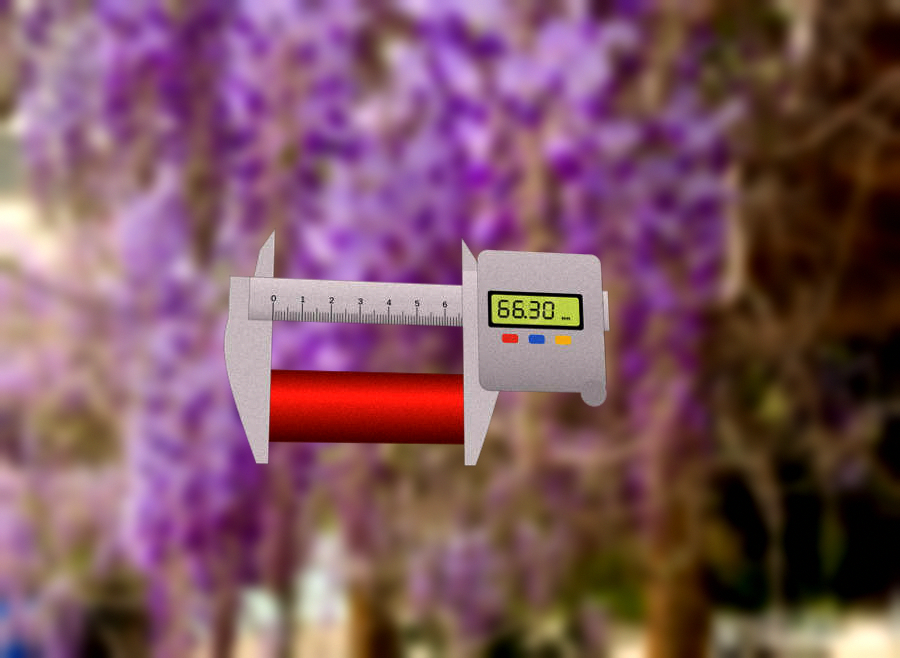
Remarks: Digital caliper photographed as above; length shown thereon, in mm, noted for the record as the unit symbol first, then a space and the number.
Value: mm 66.30
